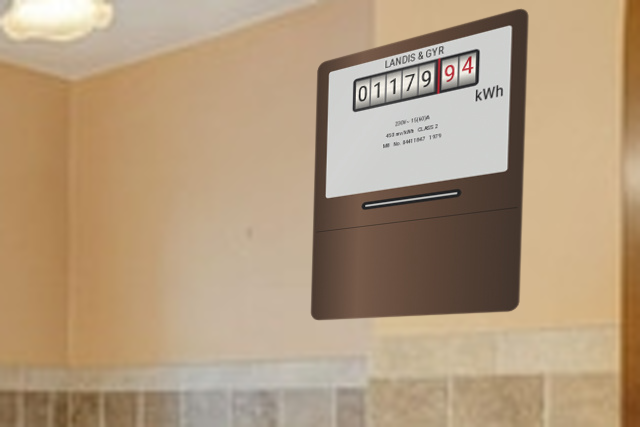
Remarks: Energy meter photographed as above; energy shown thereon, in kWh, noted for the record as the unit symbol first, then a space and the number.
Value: kWh 1179.94
